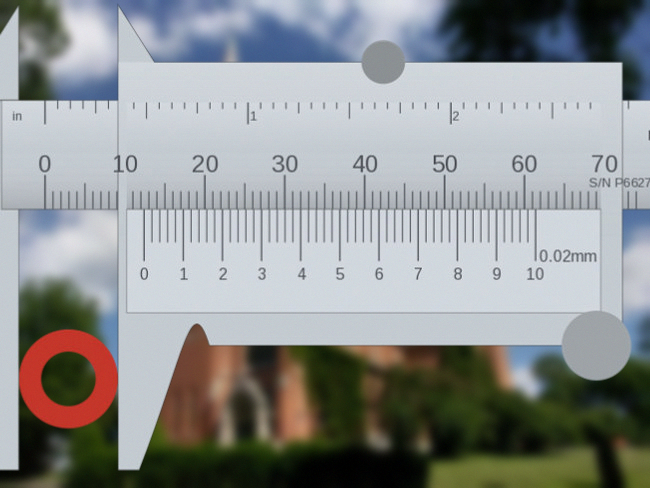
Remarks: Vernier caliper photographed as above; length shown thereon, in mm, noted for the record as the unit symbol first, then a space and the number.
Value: mm 12.4
